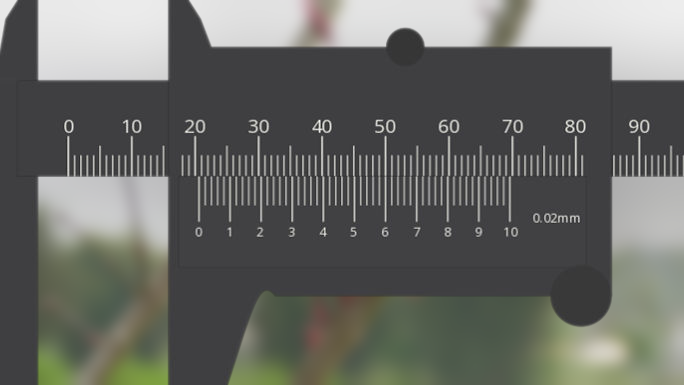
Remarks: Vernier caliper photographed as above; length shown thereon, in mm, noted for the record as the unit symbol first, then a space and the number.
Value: mm 20.6
